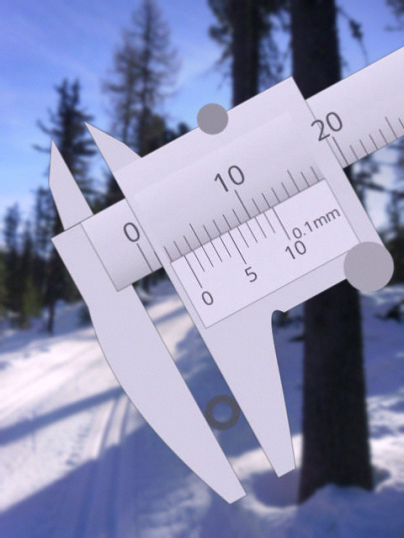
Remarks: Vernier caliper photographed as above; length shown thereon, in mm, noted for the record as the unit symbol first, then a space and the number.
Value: mm 3.2
